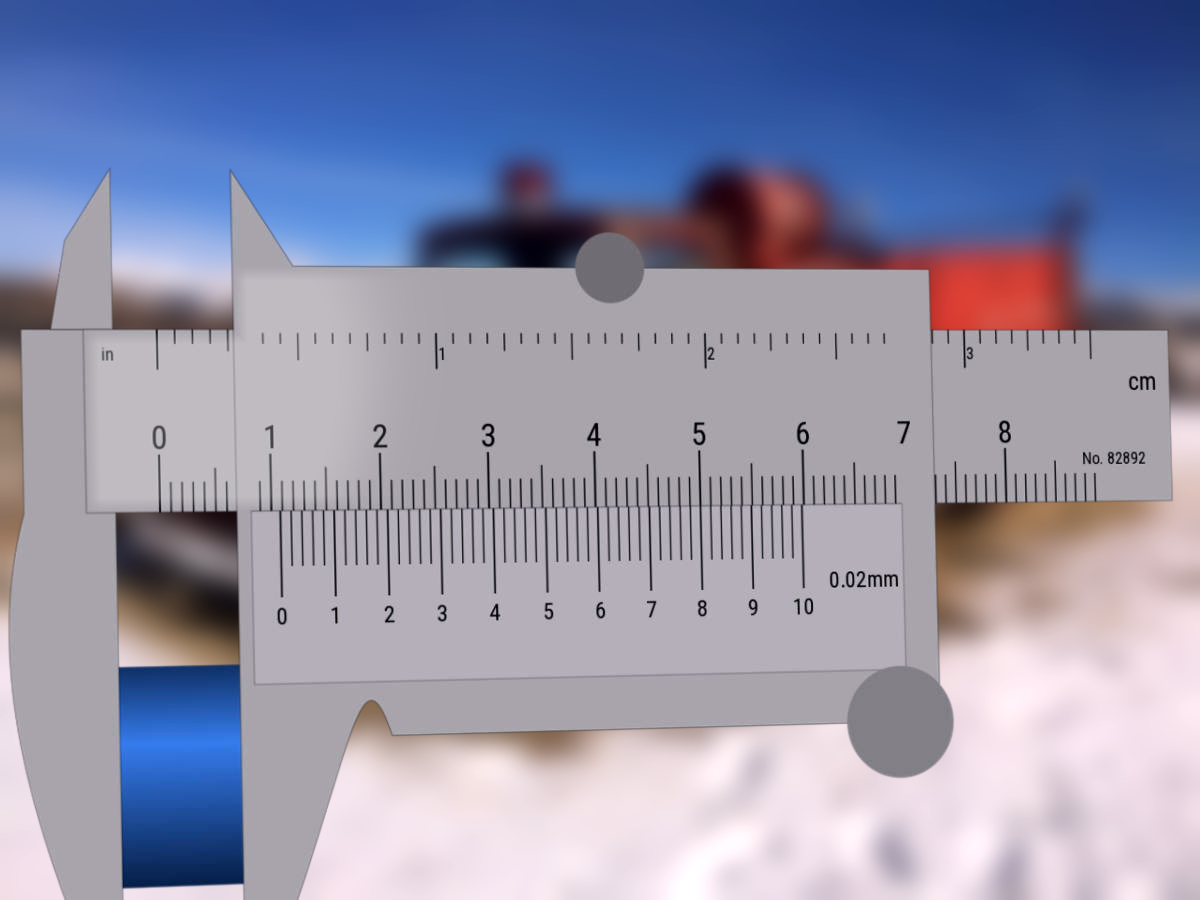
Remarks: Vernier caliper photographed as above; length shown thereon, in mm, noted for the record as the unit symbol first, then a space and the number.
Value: mm 10.8
